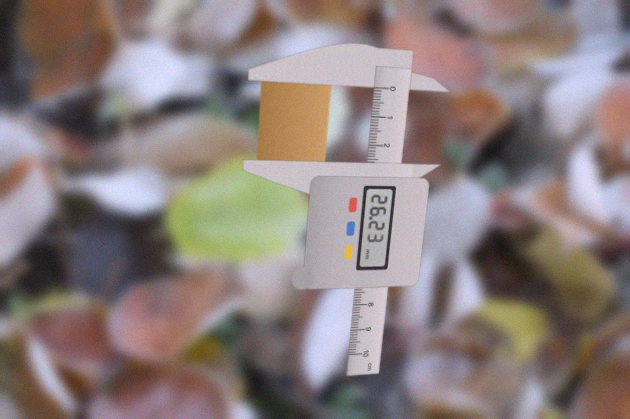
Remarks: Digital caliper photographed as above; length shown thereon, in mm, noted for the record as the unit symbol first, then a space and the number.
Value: mm 26.23
